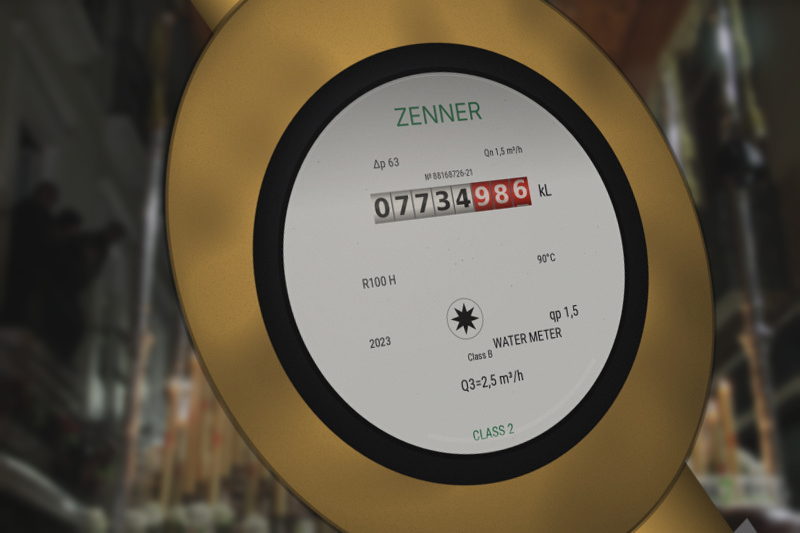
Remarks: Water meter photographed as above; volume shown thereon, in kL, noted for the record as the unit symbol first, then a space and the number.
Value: kL 7734.986
